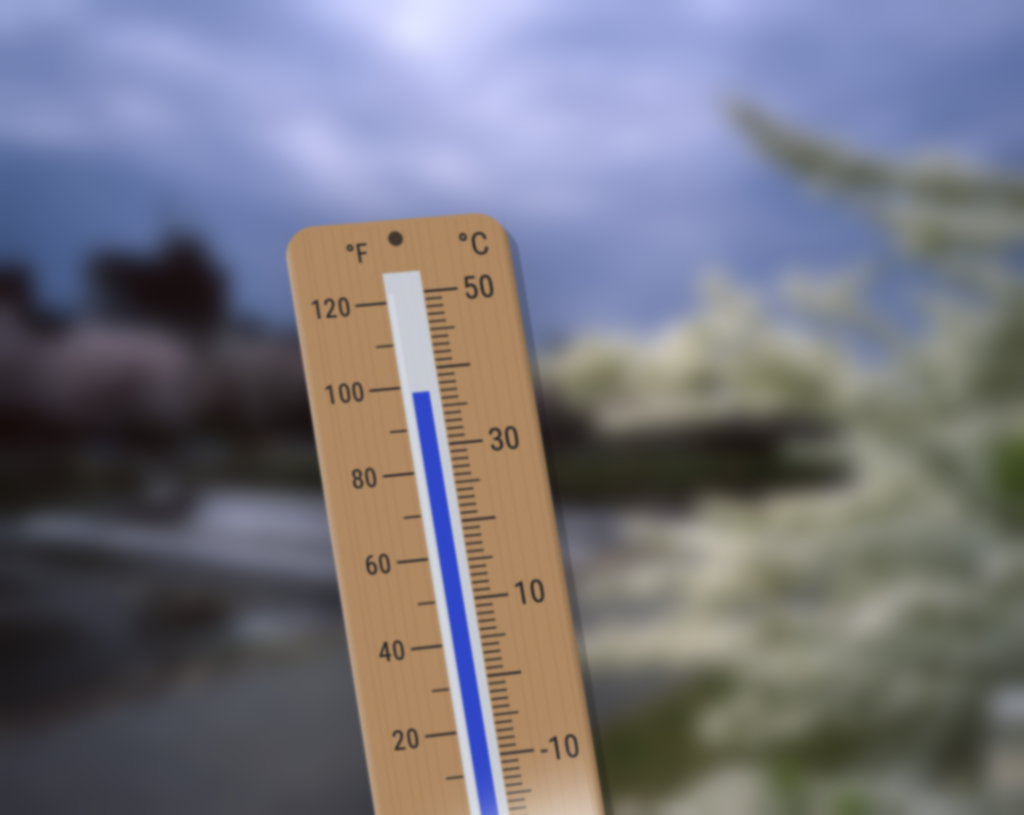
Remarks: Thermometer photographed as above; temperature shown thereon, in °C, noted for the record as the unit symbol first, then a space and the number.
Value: °C 37
